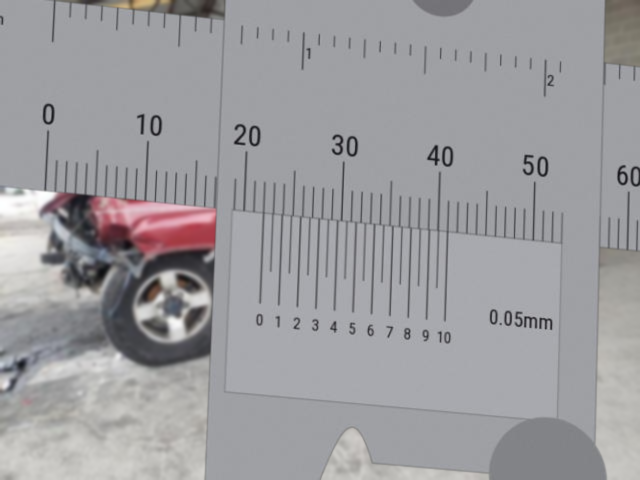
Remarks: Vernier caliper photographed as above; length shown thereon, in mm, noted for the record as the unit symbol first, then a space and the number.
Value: mm 22.0
